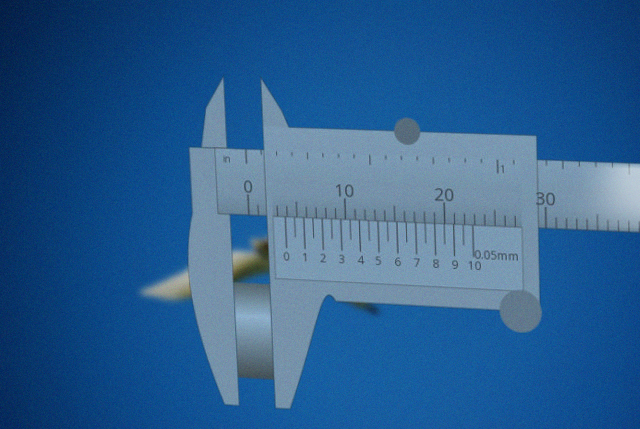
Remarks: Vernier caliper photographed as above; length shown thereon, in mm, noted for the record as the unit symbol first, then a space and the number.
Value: mm 3.8
